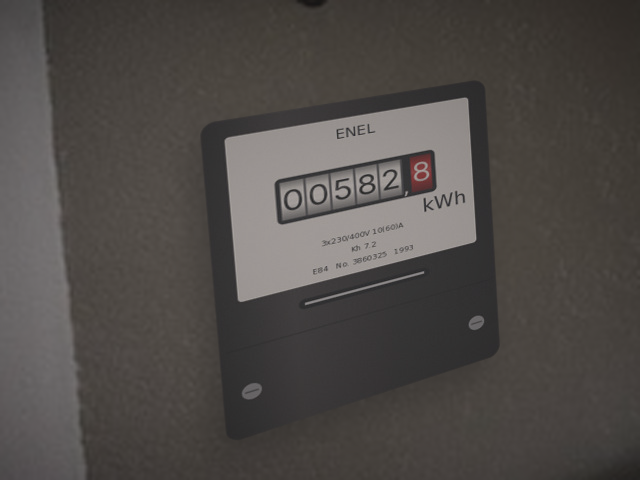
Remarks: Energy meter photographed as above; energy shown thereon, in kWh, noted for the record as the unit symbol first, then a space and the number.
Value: kWh 582.8
